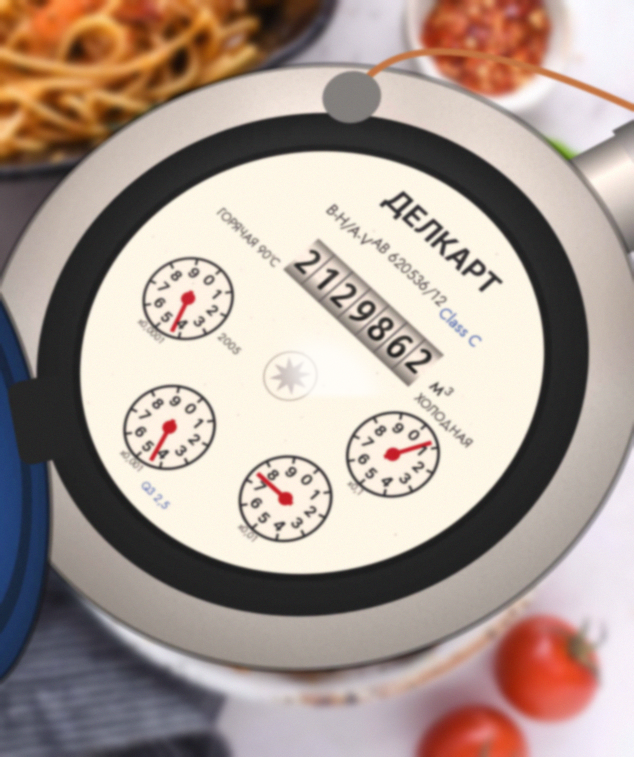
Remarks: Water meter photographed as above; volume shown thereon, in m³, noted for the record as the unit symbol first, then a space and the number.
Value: m³ 2129862.0744
